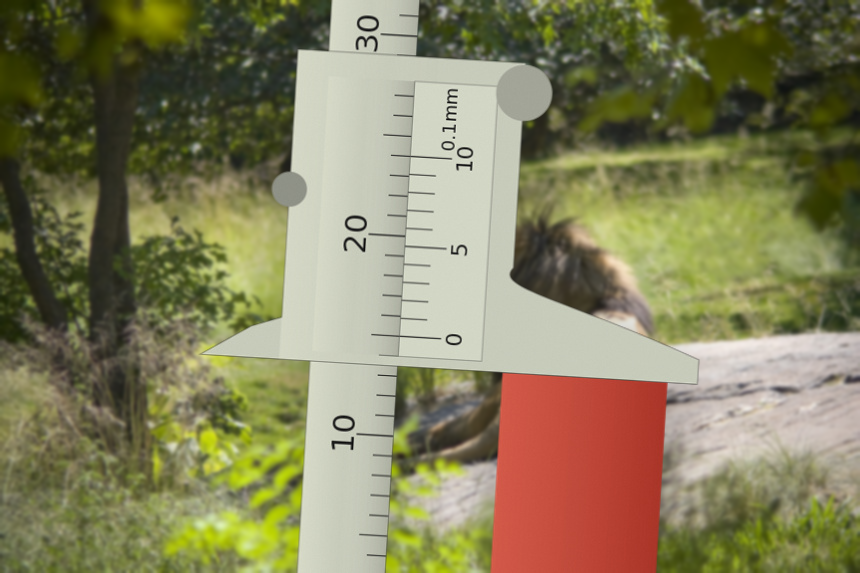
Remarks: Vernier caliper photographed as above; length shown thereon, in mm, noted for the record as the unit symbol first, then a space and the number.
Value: mm 15.0
